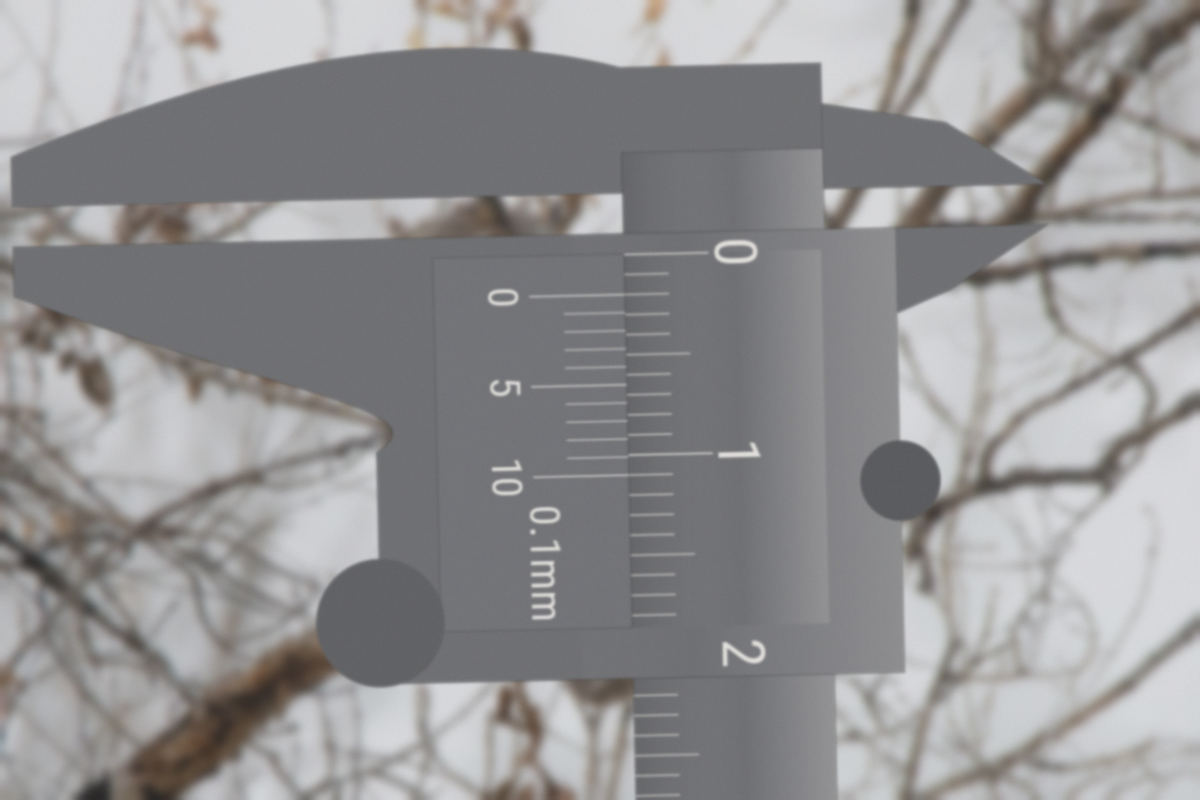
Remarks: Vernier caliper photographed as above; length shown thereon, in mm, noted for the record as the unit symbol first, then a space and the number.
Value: mm 2.0
